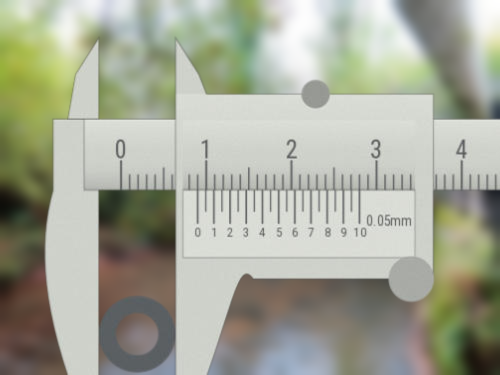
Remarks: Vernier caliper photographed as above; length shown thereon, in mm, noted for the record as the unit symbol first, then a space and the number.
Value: mm 9.0
